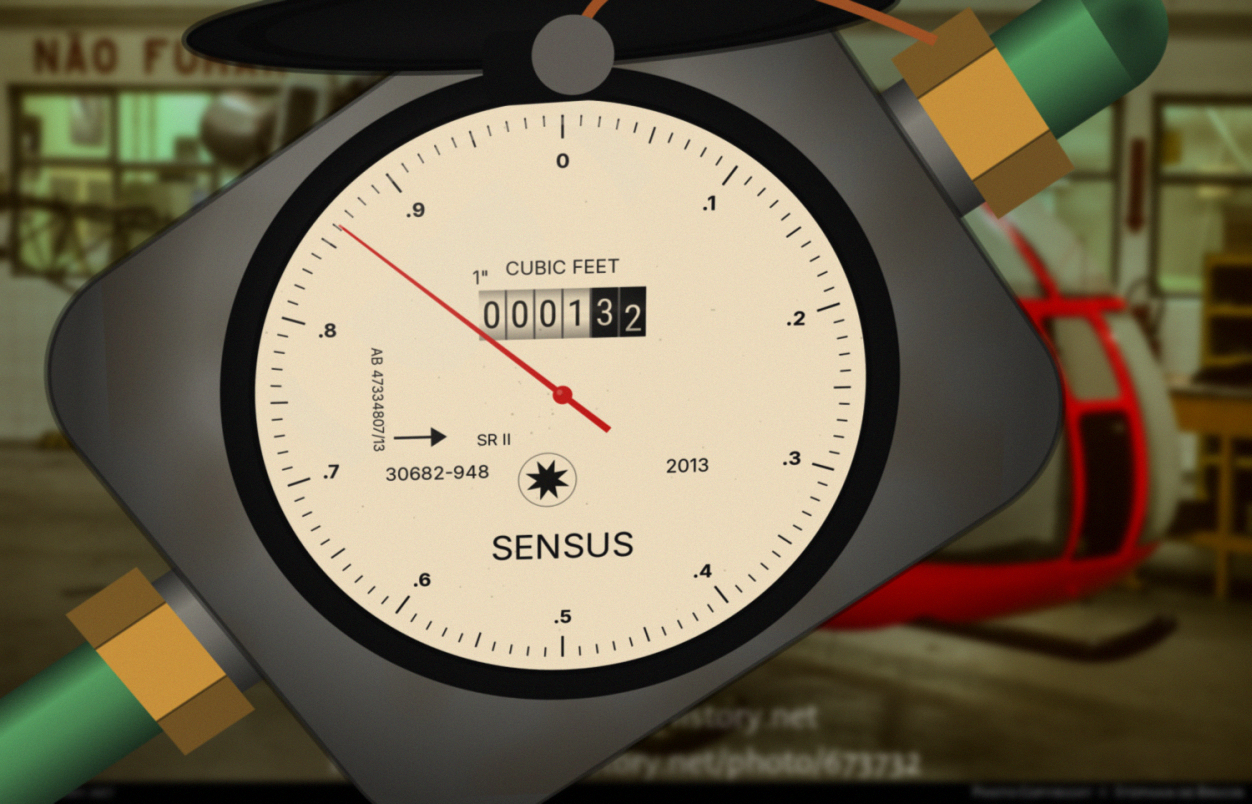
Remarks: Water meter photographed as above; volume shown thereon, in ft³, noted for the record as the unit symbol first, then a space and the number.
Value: ft³ 131.86
